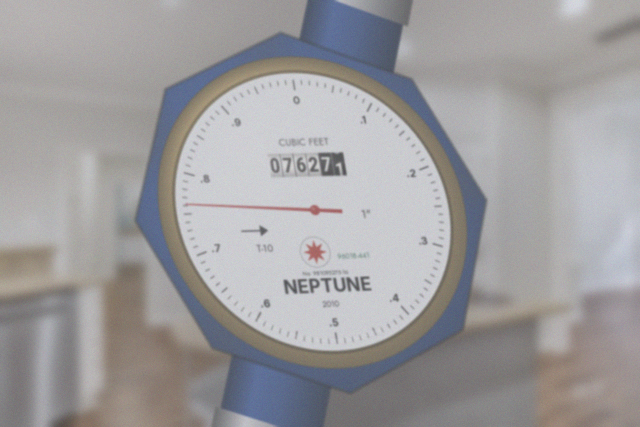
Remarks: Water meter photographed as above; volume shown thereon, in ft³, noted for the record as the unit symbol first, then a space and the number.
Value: ft³ 76270.76
